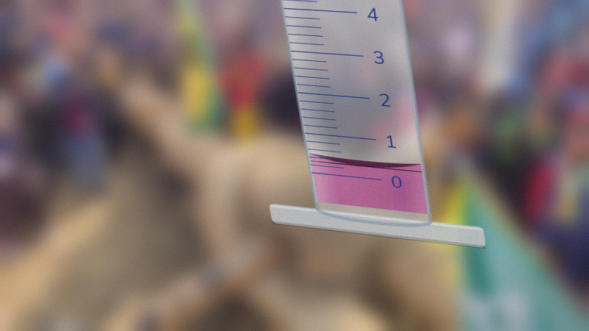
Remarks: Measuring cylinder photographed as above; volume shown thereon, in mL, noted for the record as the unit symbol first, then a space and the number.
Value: mL 0.3
